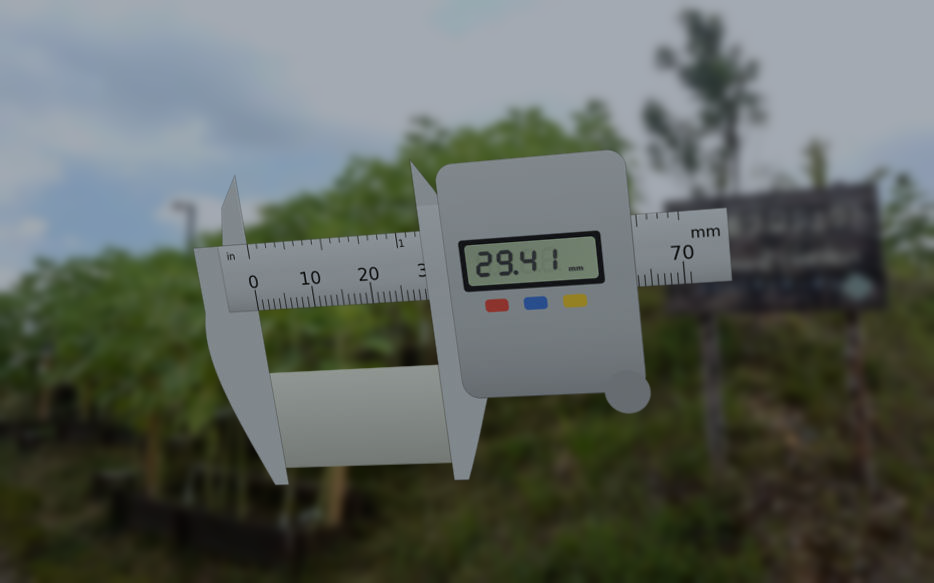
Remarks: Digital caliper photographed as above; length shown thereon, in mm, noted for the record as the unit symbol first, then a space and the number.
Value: mm 29.41
